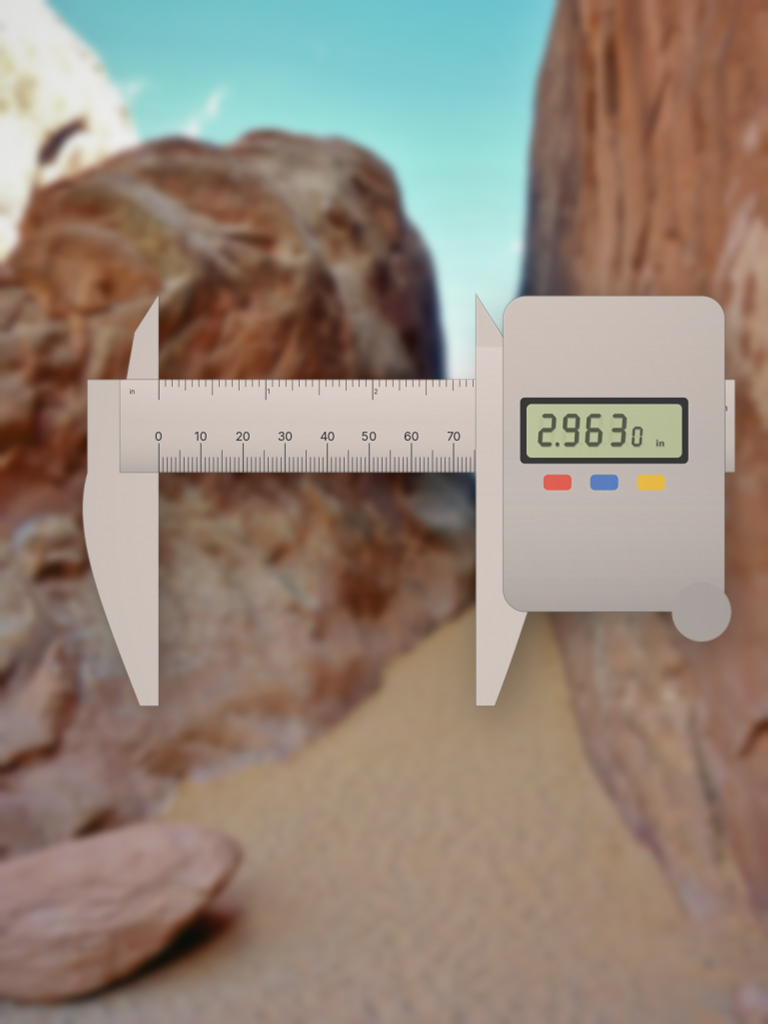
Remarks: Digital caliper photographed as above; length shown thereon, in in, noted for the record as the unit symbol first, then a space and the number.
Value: in 2.9630
